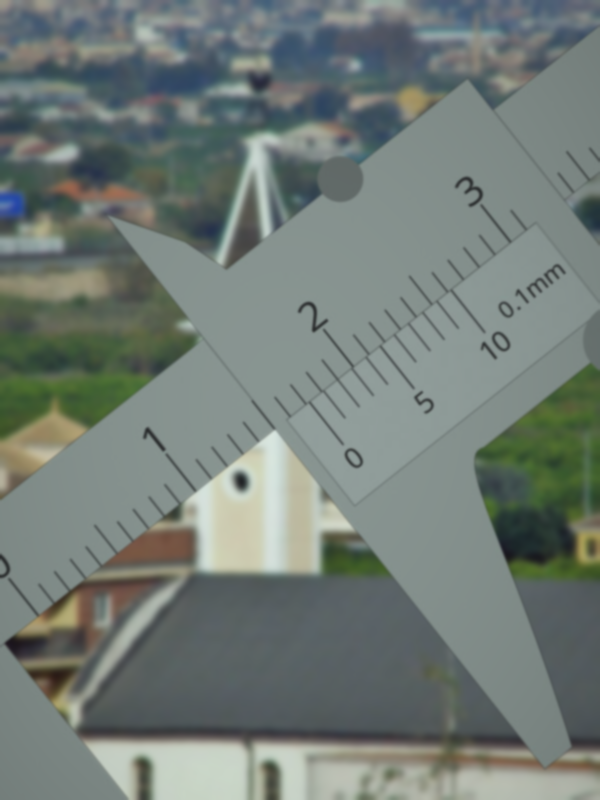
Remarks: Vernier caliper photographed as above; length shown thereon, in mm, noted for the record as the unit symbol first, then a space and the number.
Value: mm 17.2
